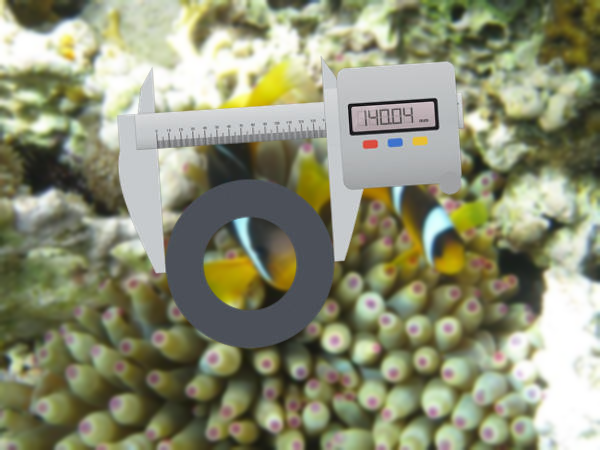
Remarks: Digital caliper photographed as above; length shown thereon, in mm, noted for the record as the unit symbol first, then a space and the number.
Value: mm 140.04
